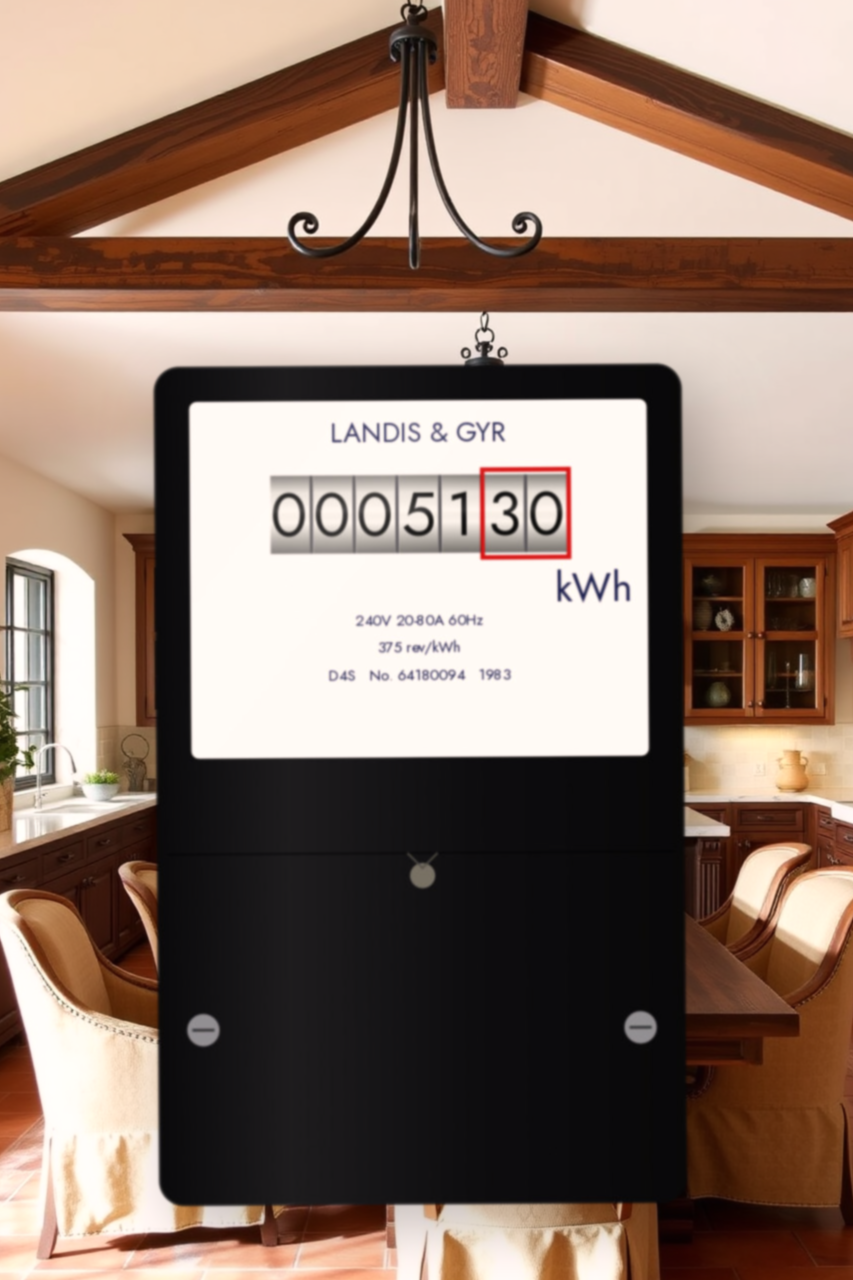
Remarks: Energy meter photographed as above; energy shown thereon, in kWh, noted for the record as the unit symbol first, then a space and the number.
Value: kWh 51.30
